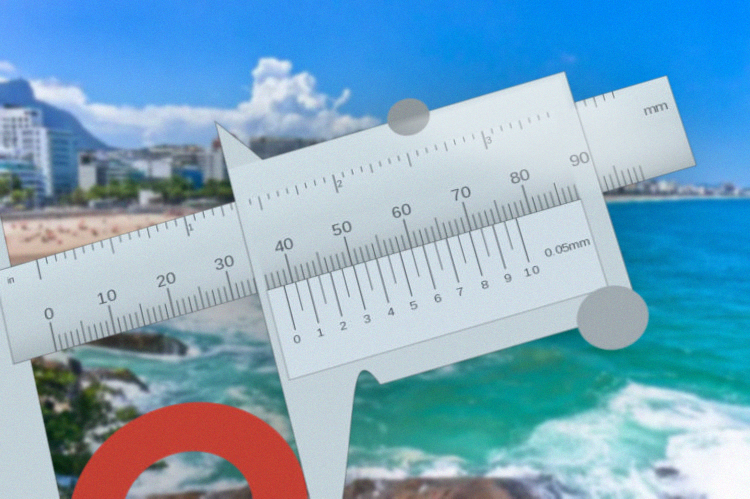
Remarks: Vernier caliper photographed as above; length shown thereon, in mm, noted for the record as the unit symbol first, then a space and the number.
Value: mm 38.5
